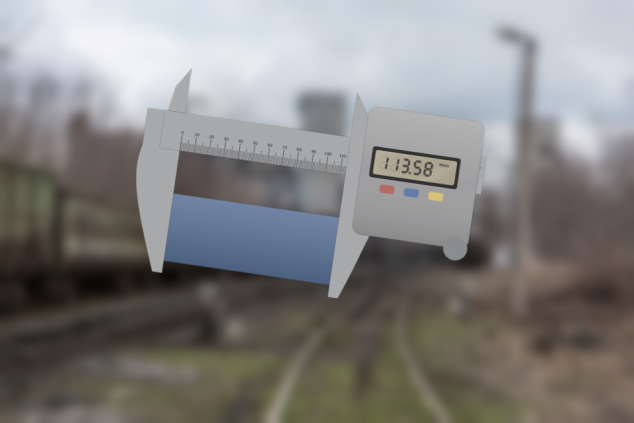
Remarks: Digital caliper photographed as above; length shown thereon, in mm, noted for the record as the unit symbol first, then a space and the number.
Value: mm 113.58
